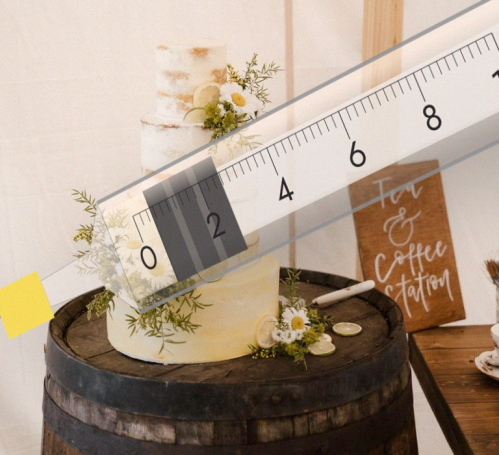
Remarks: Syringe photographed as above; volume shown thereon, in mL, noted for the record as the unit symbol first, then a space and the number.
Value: mL 0.5
